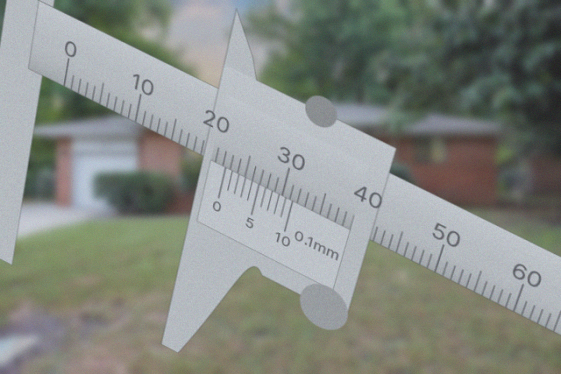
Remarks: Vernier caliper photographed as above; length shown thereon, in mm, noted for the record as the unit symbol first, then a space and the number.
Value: mm 22.4
